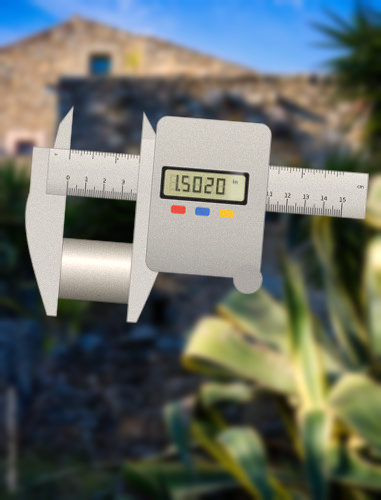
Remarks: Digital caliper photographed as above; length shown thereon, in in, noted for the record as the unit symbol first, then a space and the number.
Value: in 1.5020
